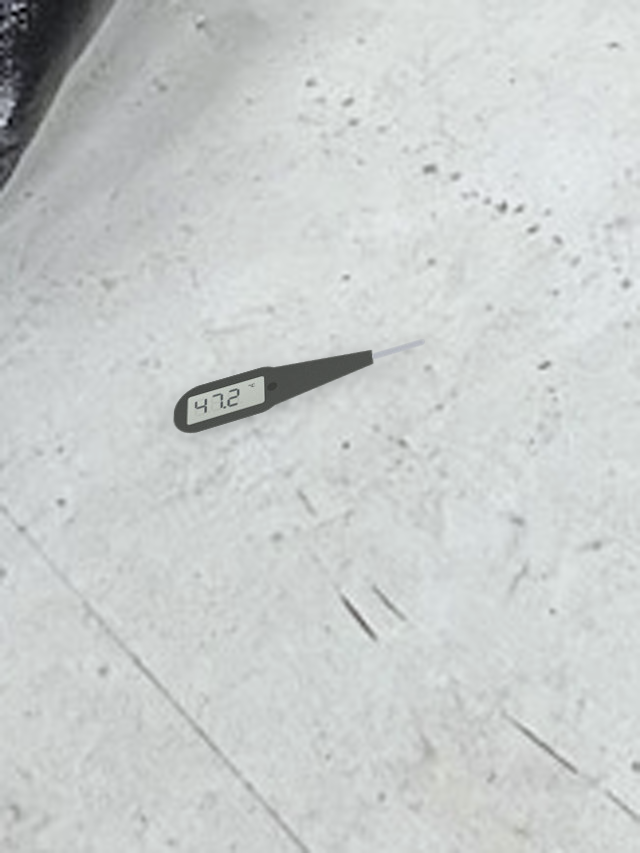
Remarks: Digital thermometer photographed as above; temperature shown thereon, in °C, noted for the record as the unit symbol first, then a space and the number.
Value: °C 47.2
